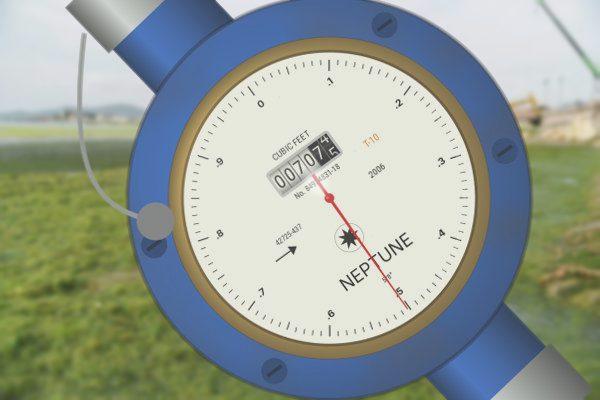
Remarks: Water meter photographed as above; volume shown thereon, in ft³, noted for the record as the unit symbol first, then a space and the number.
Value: ft³ 7074.50
